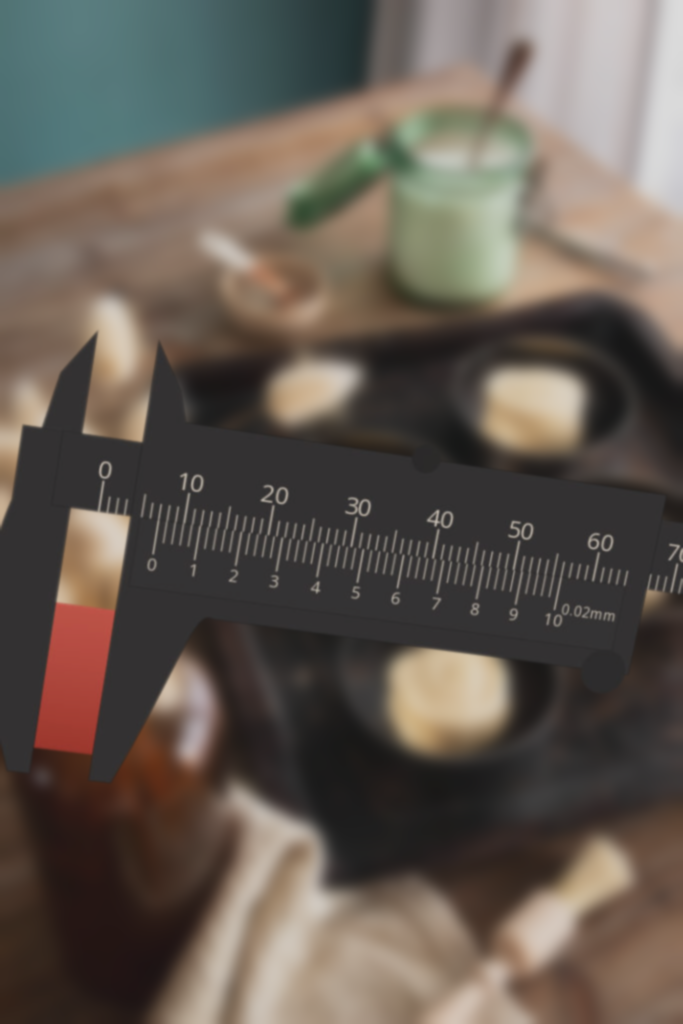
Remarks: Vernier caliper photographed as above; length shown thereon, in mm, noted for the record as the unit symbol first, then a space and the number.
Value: mm 7.0
